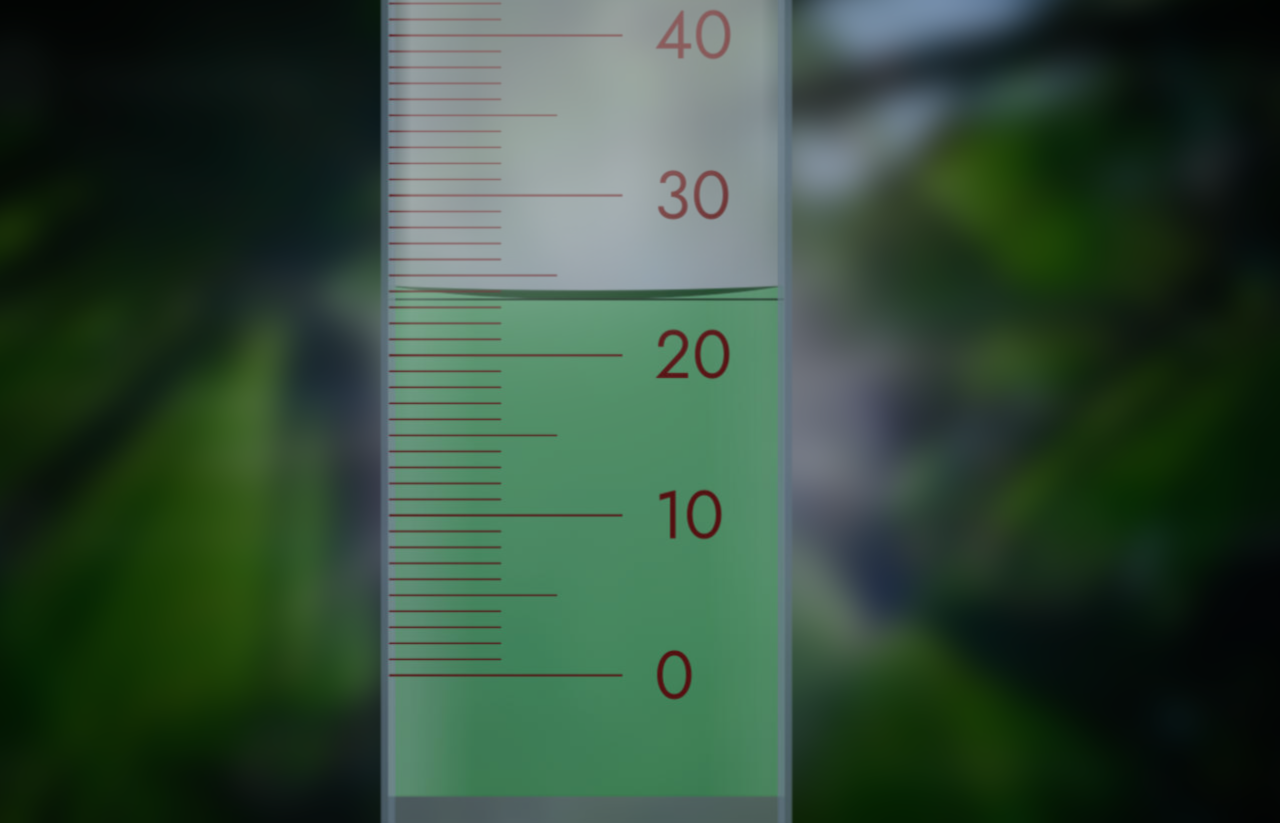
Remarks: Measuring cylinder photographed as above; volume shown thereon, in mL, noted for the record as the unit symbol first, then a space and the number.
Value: mL 23.5
